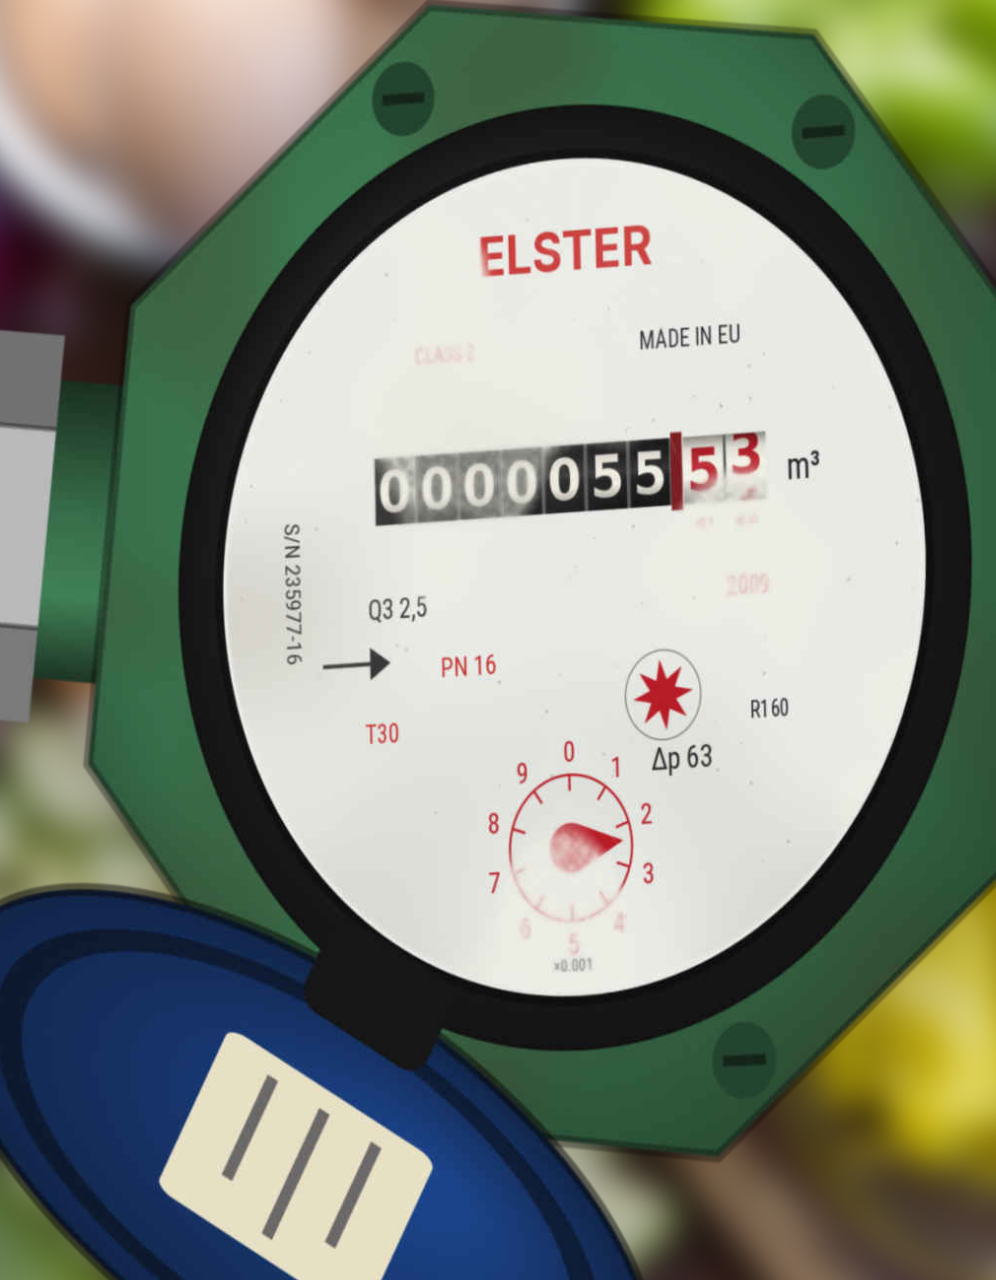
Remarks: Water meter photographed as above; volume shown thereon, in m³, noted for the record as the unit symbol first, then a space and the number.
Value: m³ 55.532
